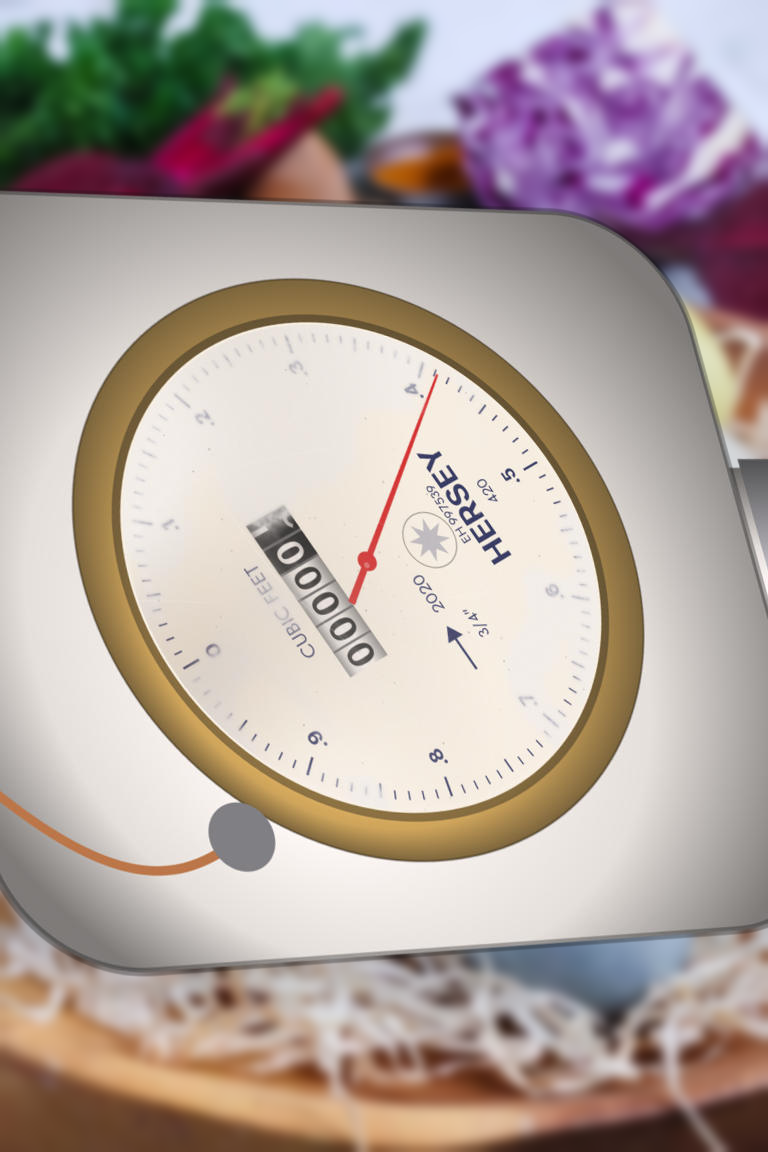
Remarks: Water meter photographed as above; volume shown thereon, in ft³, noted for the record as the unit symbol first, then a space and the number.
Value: ft³ 1.41
